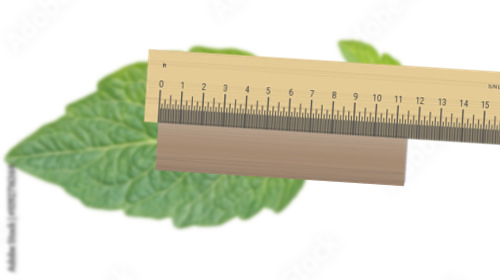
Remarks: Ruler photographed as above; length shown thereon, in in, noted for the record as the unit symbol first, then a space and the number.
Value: in 11.5
